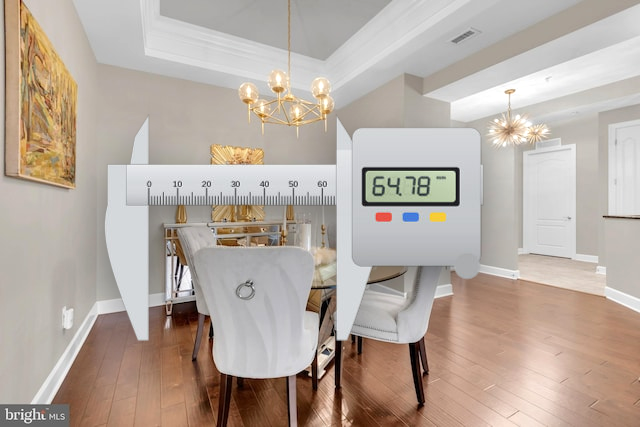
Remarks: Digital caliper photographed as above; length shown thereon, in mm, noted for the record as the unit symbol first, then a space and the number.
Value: mm 64.78
